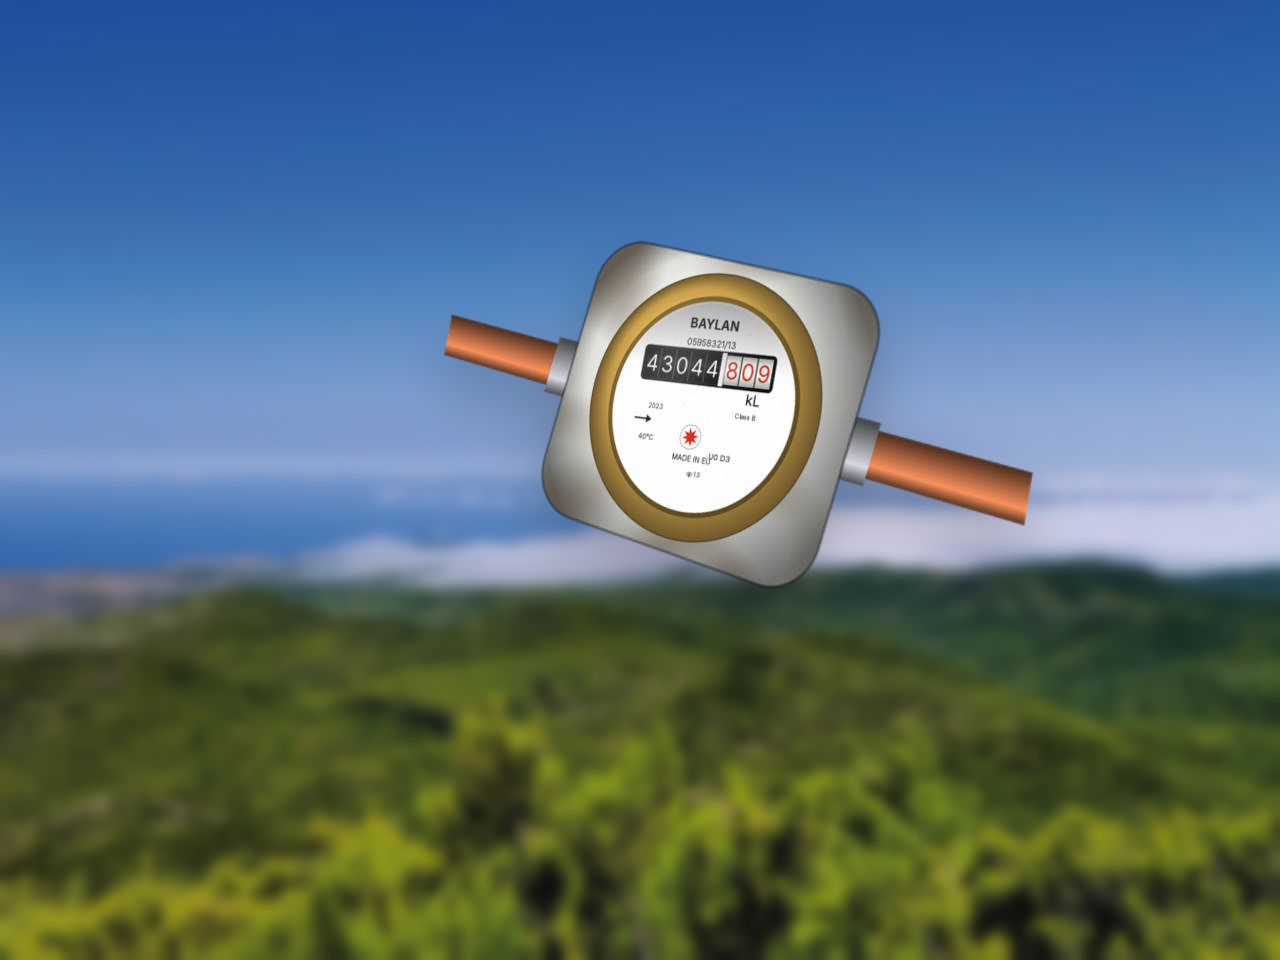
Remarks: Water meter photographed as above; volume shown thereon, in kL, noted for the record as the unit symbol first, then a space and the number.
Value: kL 43044.809
